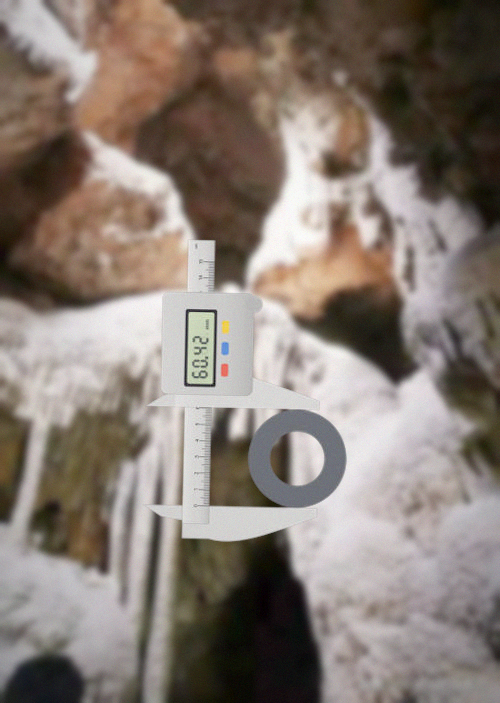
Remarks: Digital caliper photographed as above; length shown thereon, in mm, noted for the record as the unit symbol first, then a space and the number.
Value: mm 60.42
